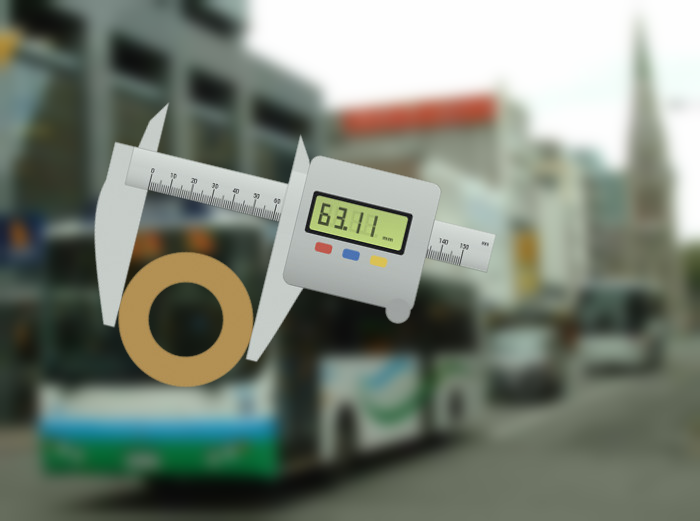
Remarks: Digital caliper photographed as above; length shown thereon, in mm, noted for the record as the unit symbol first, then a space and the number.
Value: mm 63.11
